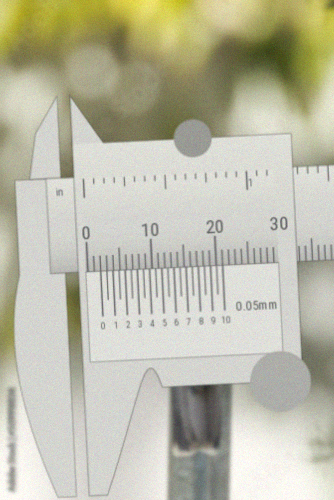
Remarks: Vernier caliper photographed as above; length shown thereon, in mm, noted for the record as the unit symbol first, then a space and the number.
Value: mm 2.0
